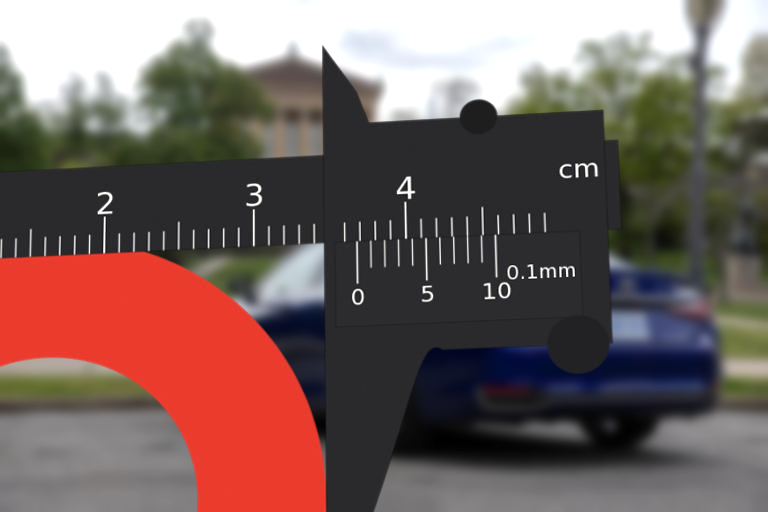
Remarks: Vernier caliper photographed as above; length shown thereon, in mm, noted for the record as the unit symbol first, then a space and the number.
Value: mm 36.8
